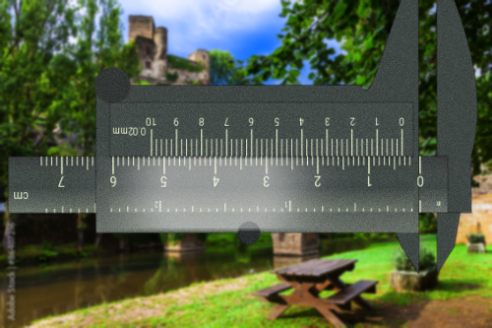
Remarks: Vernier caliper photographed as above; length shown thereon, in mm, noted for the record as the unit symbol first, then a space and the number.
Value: mm 3.5
